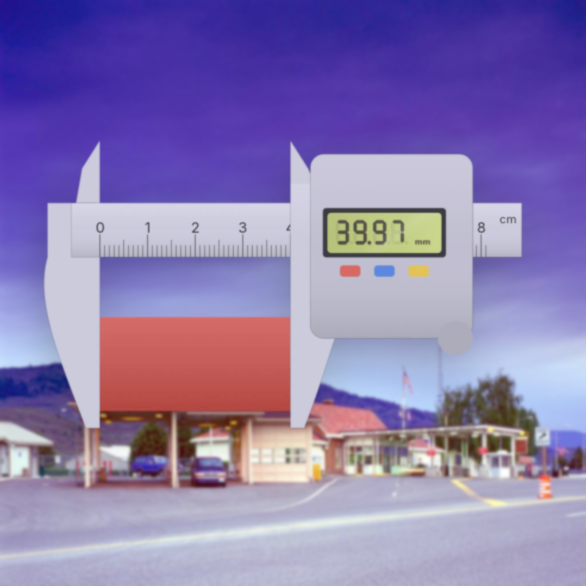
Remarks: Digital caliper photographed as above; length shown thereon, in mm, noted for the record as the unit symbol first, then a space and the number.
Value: mm 39.97
